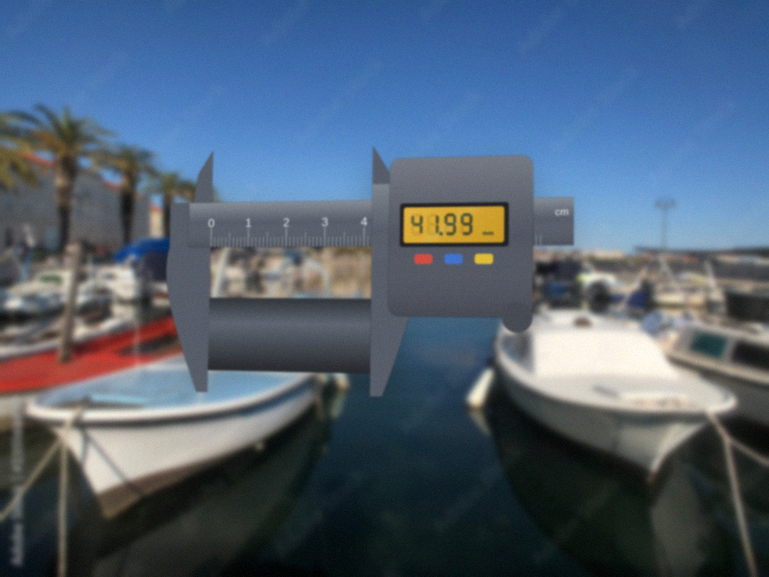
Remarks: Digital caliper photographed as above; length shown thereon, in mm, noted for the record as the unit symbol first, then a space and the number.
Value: mm 41.99
